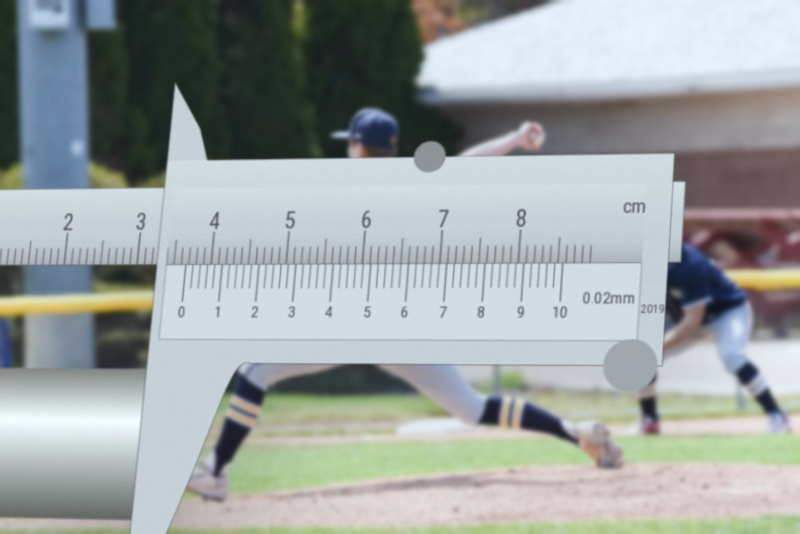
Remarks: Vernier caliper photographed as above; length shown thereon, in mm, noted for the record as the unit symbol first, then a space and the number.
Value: mm 36.6
